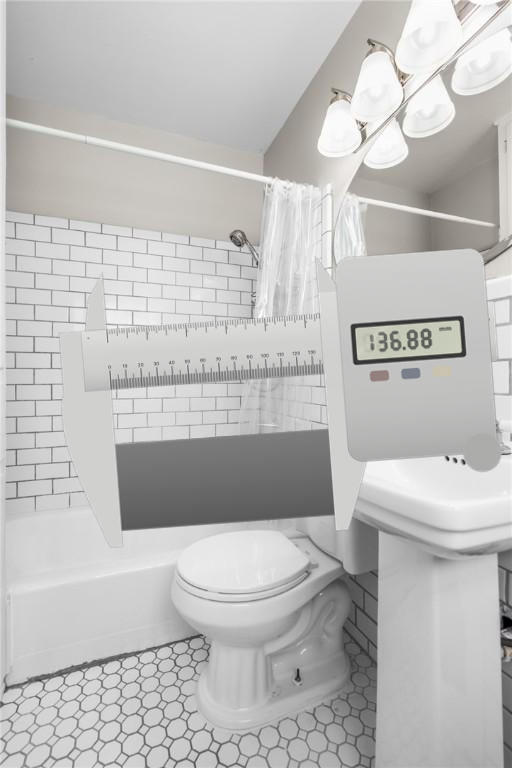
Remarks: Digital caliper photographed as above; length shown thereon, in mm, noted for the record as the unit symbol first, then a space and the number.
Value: mm 136.88
